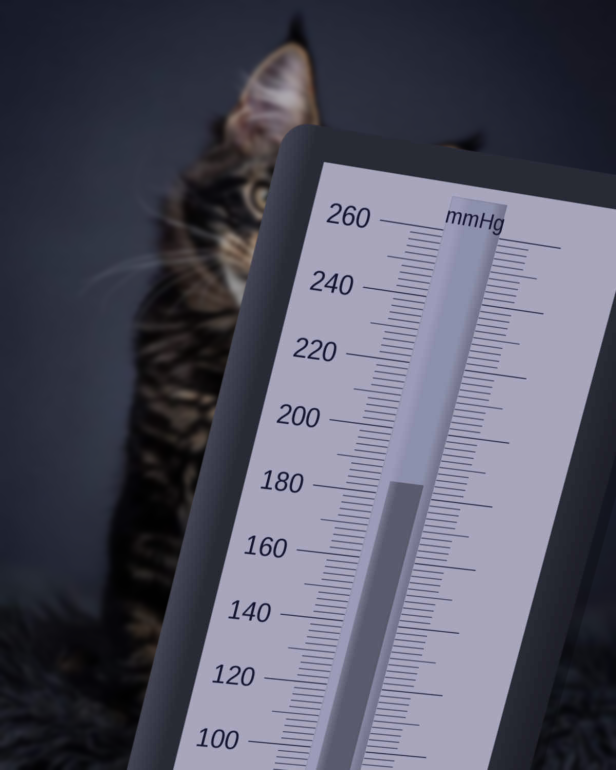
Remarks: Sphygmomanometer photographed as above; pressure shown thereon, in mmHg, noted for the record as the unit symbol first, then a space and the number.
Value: mmHg 184
